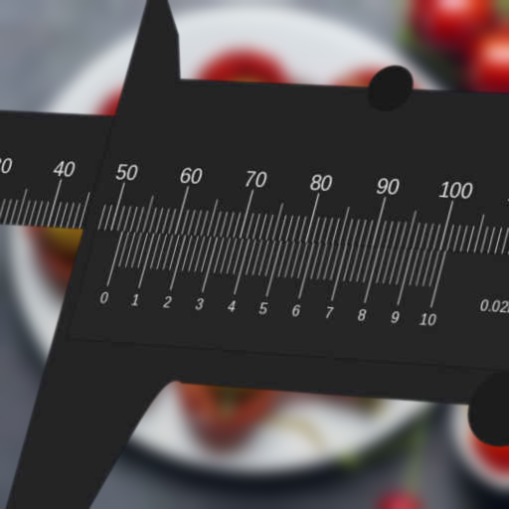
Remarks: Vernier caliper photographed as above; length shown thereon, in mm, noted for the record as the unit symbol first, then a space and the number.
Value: mm 51.8
